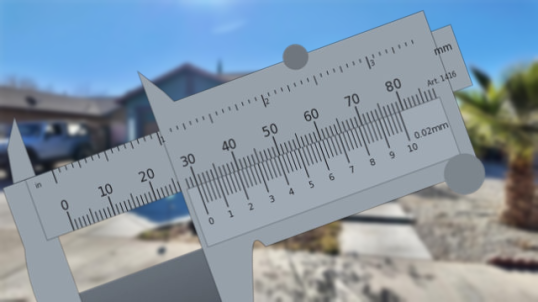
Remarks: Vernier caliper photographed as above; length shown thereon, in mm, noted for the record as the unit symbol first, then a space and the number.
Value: mm 30.0
